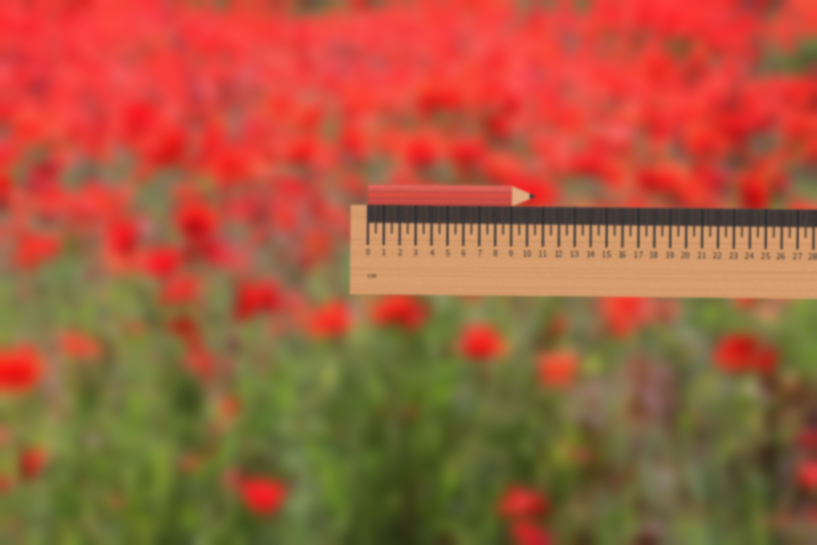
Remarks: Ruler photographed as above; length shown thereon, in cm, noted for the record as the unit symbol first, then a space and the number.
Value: cm 10.5
